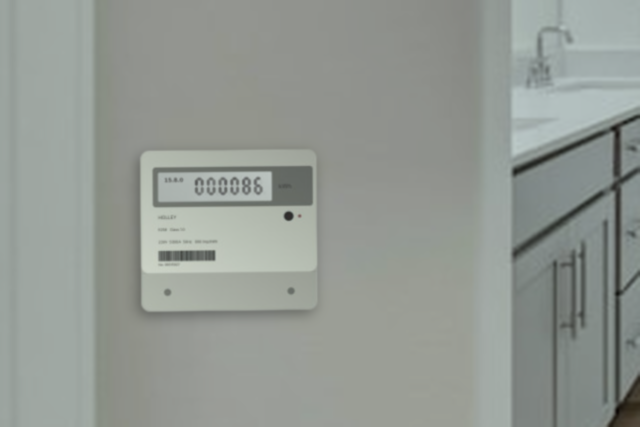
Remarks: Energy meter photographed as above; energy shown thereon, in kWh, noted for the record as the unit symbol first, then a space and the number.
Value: kWh 86
